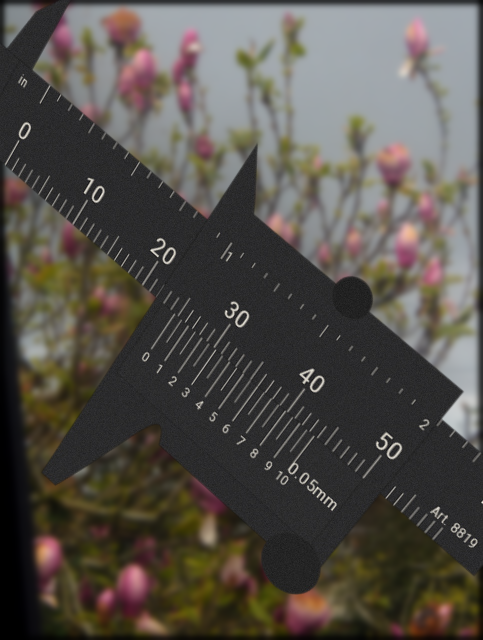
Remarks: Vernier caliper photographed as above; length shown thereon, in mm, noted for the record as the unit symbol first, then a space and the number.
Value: mm 24.6
